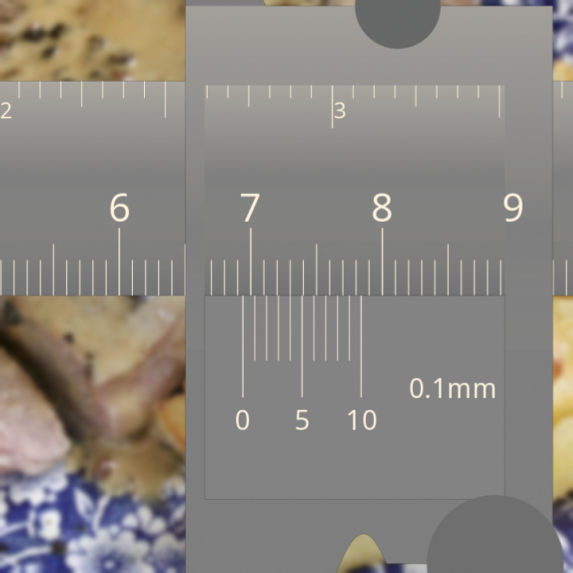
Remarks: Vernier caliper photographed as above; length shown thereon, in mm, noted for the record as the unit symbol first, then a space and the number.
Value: mm 69.4
